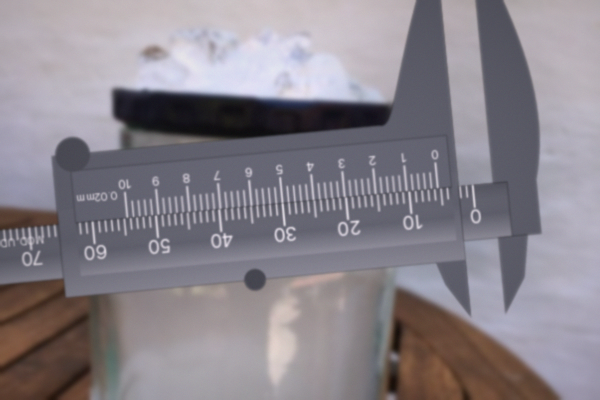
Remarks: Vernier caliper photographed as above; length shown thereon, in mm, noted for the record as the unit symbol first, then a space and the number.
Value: mm 5.5
